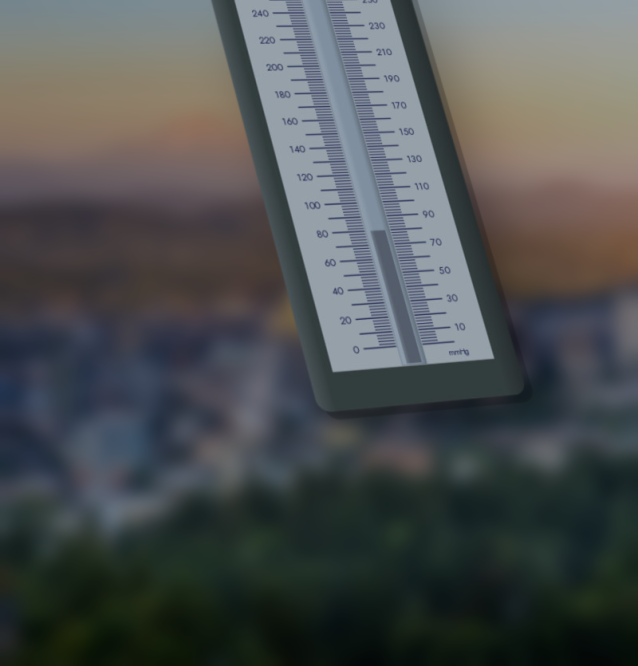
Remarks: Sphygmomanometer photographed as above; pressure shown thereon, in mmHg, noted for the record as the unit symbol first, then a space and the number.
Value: mmHg 80
